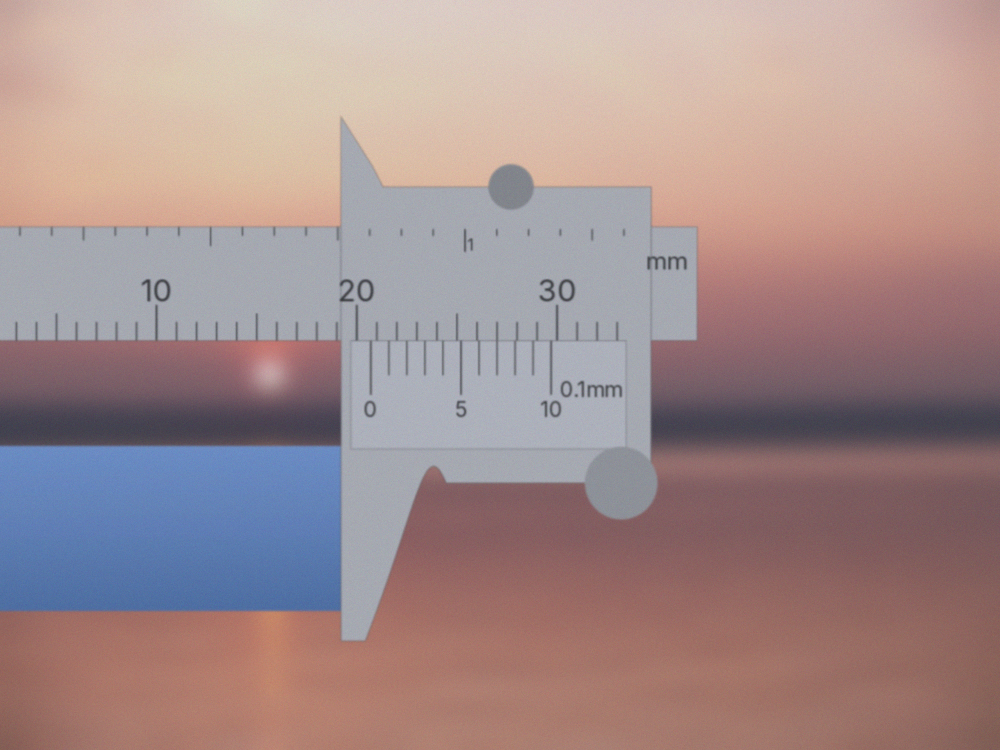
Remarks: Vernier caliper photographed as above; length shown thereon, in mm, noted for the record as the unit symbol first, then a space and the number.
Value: mm 20.7
